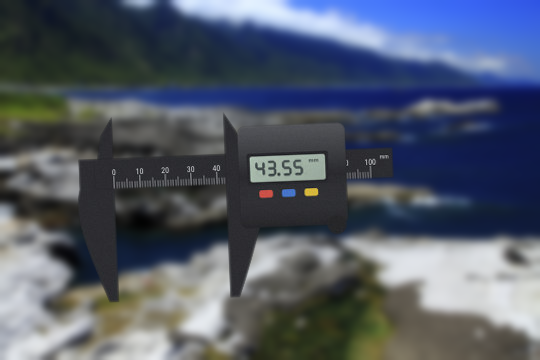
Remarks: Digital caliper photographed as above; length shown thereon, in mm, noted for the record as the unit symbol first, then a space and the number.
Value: mm 43.55
